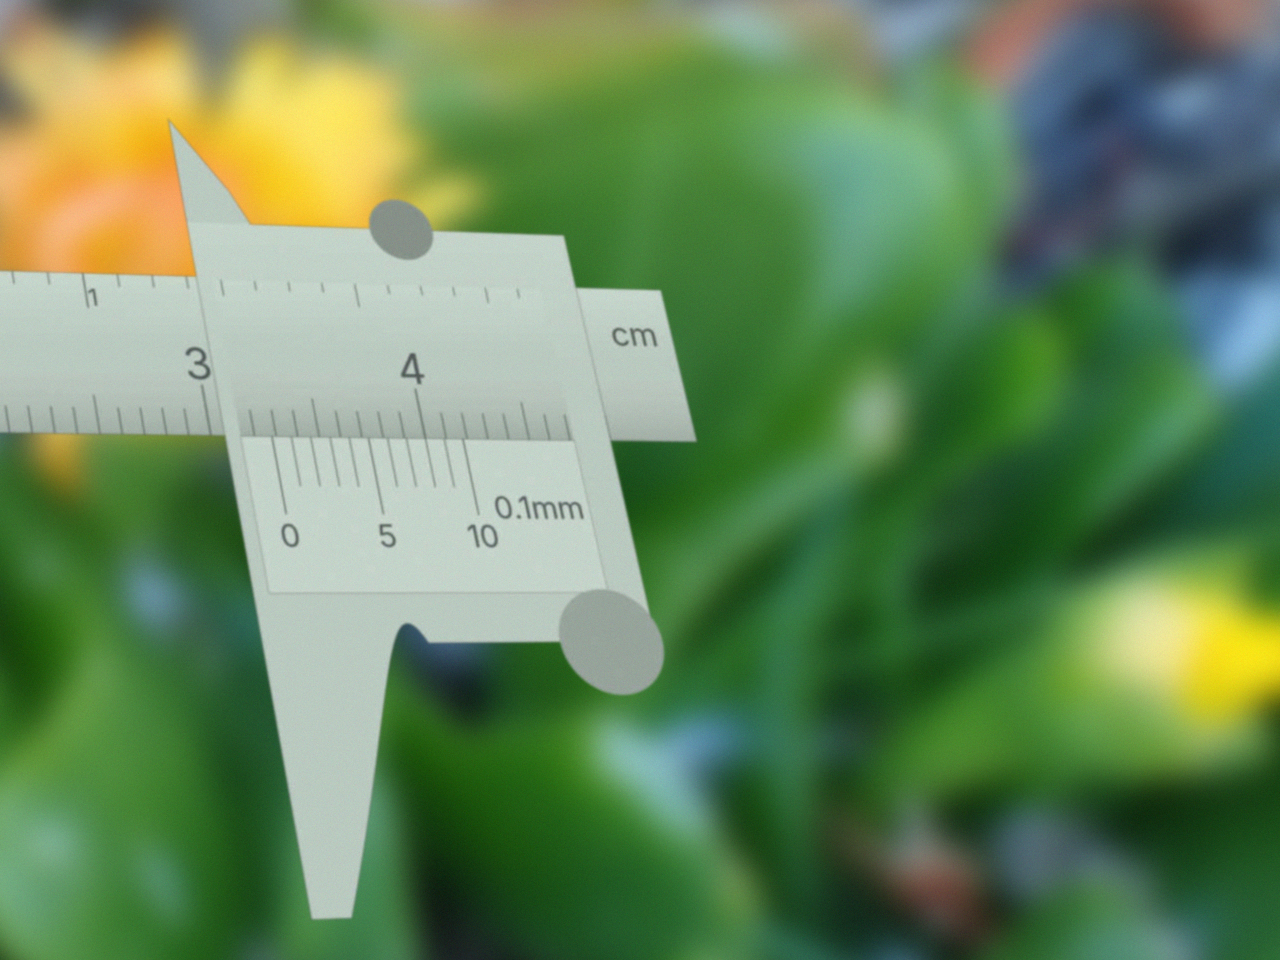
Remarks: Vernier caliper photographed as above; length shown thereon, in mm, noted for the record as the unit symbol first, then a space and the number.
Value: mm 32.8
